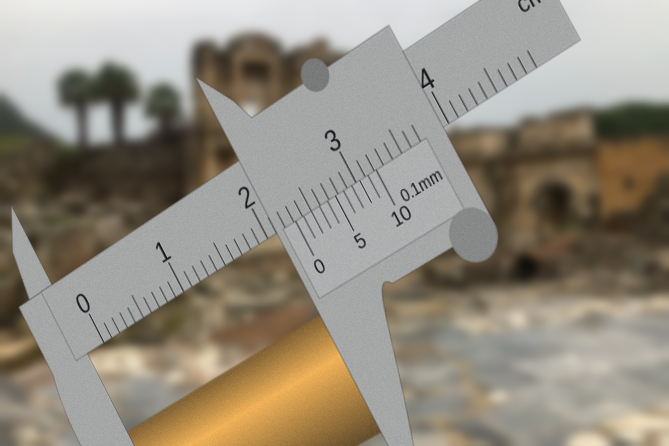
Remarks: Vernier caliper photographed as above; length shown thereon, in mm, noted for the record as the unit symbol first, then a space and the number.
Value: mm 23.2
